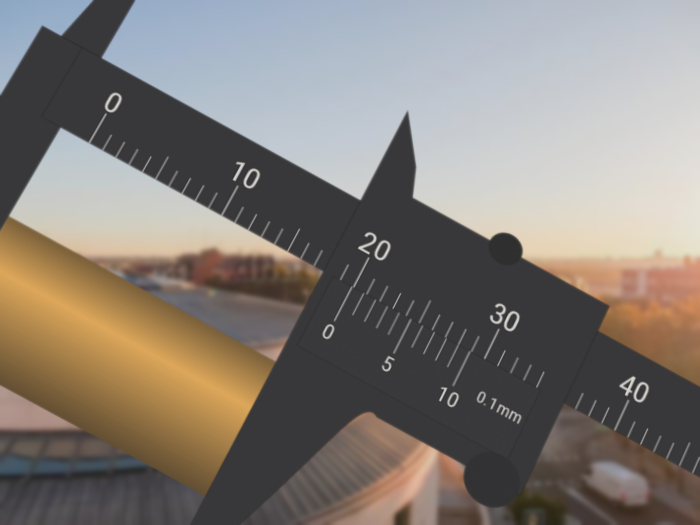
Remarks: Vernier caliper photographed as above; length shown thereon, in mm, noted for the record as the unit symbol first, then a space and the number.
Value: mm 19.9
